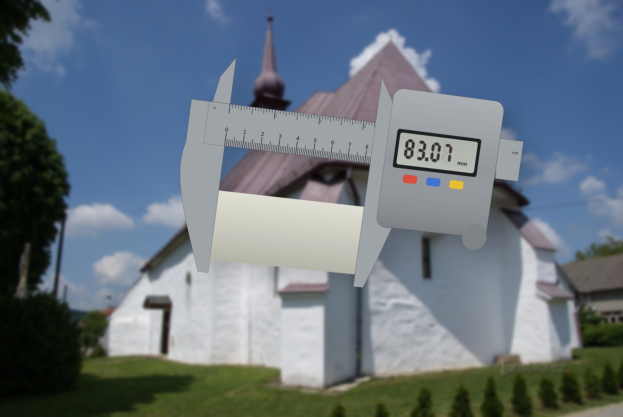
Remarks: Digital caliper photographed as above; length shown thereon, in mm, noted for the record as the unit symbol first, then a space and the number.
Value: mm 83.07
